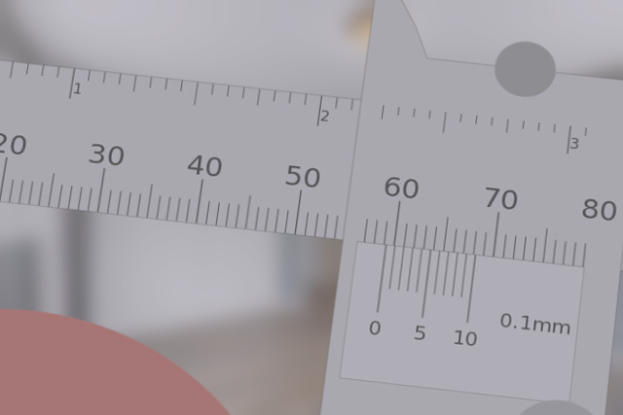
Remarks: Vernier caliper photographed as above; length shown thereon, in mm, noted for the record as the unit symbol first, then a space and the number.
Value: mm 59.2
